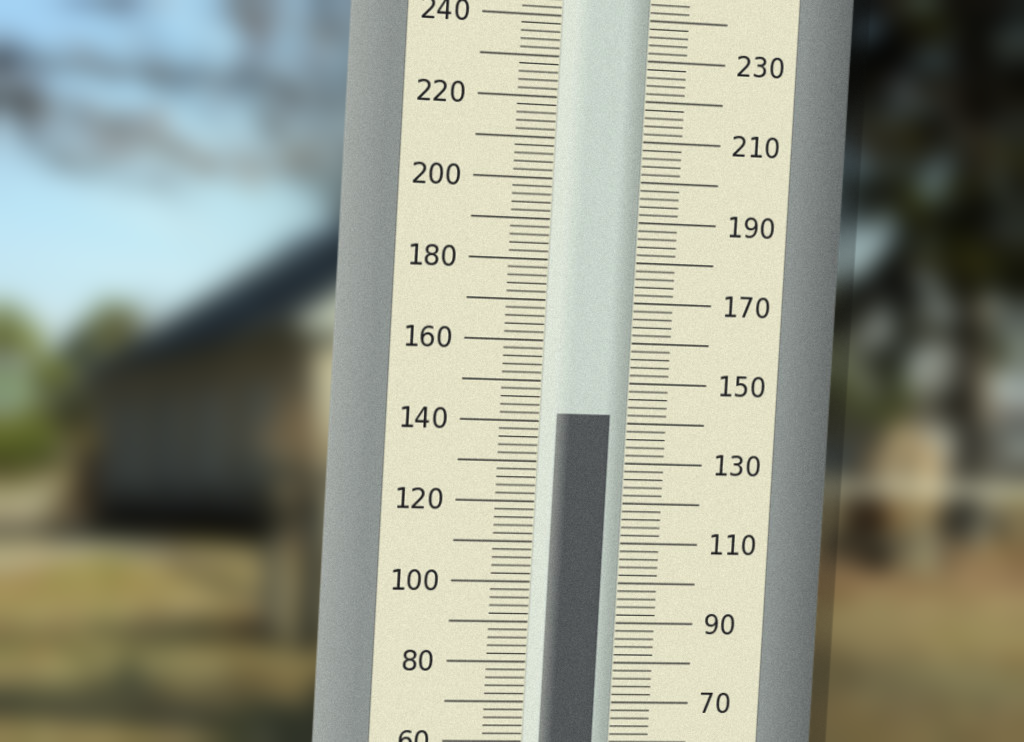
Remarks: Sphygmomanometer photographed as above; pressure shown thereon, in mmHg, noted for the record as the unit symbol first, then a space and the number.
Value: mmHg 142
